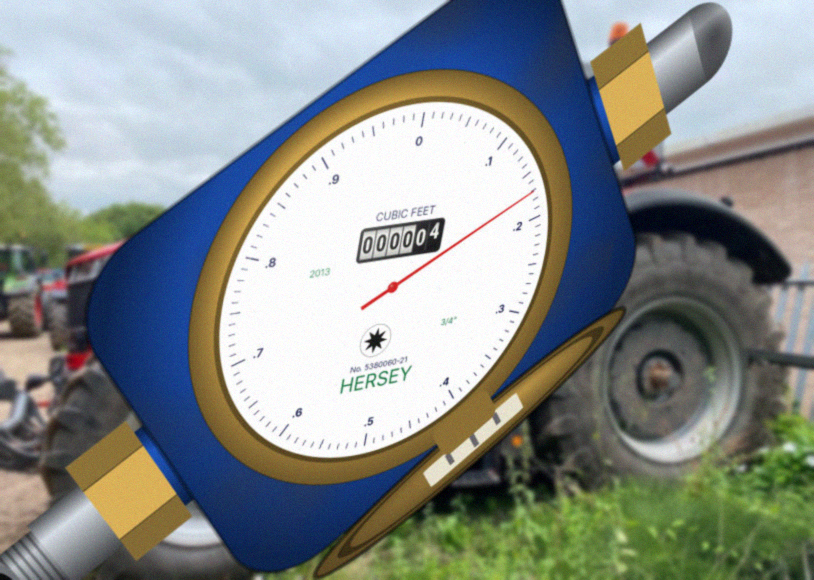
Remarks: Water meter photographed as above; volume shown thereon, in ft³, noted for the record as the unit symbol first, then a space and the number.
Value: ft³ 4.17
